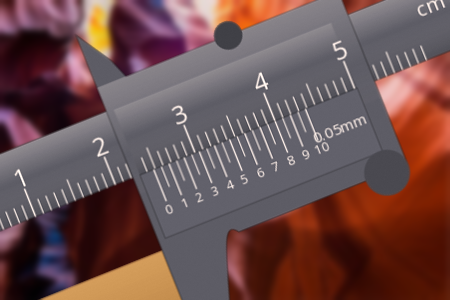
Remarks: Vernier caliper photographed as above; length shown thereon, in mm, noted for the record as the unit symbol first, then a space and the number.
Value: mm 24.8
